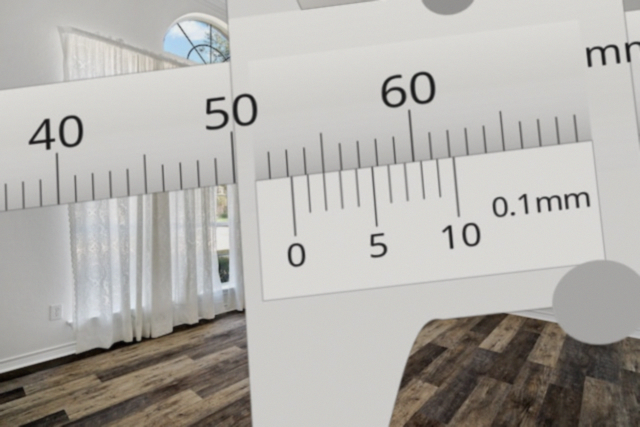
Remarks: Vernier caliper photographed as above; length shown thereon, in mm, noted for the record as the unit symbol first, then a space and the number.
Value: mm 53.2
